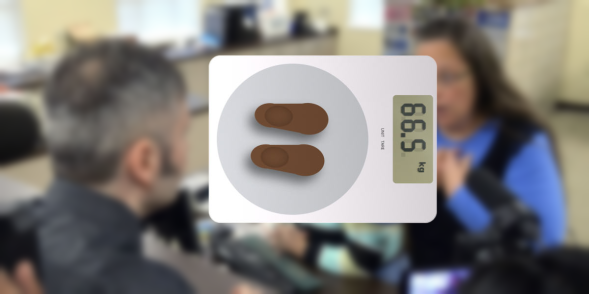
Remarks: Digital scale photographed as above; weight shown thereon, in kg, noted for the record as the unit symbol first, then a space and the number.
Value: kg 66.5
